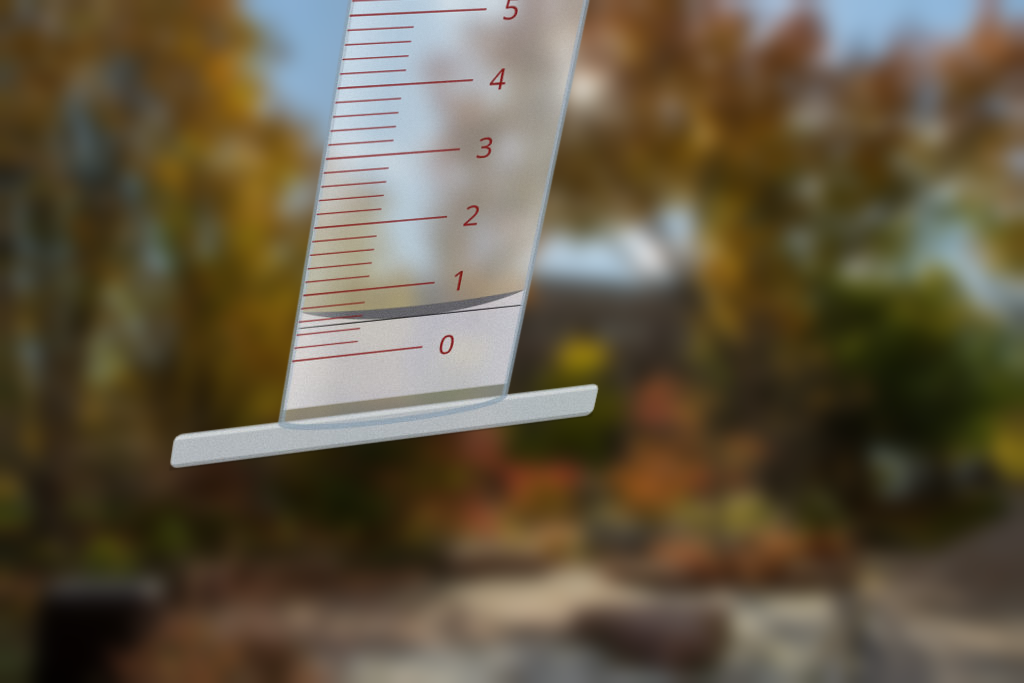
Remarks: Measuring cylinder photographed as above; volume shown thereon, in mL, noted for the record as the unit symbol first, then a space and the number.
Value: mL 0.5
